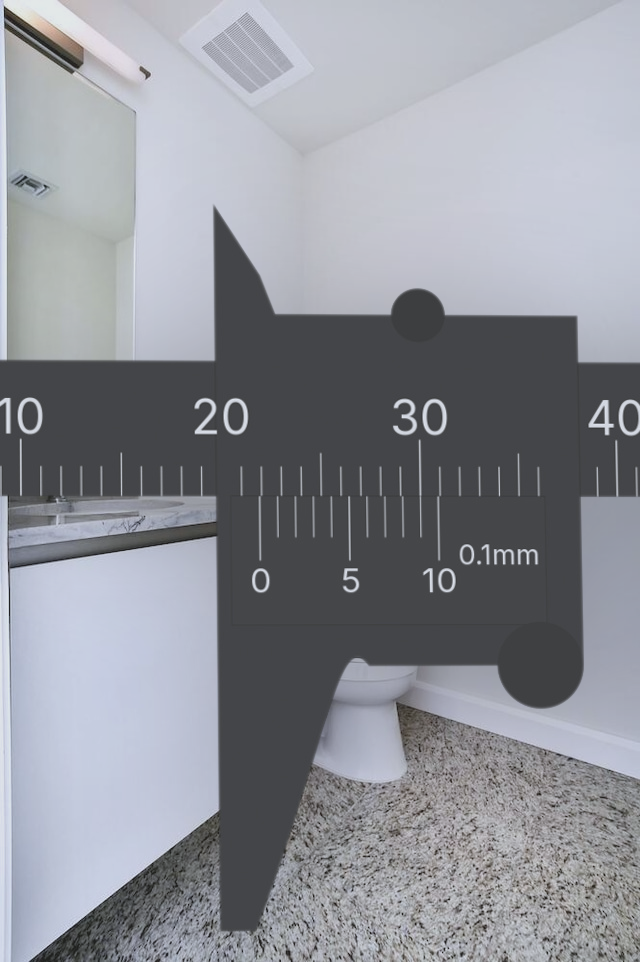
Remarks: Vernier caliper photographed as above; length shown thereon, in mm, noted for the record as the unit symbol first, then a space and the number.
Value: mm 21.9
